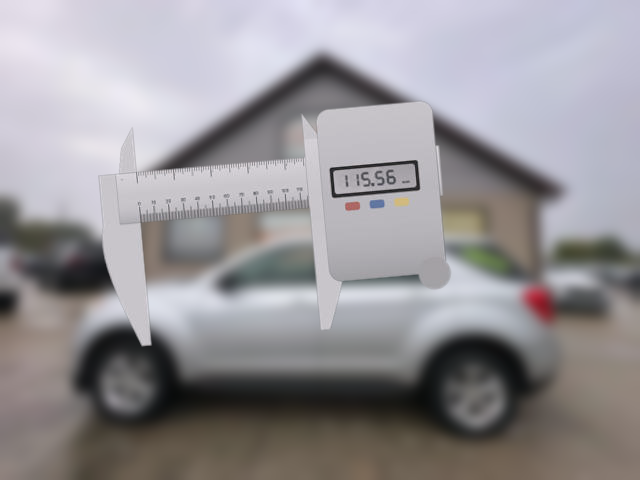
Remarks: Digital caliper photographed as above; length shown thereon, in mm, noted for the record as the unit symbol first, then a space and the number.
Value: mm 115.56
